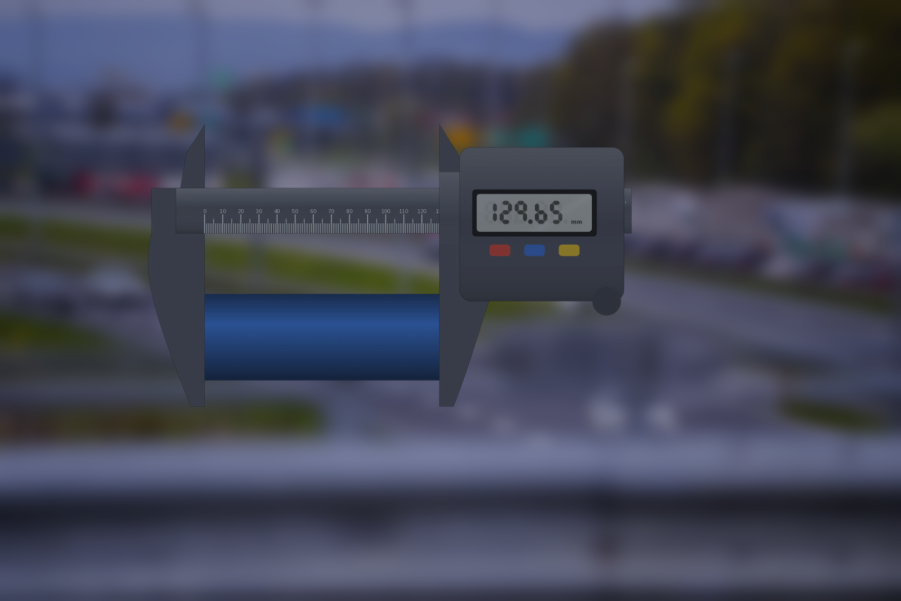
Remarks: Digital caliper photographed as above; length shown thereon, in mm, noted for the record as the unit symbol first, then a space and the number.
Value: mm 129.65
